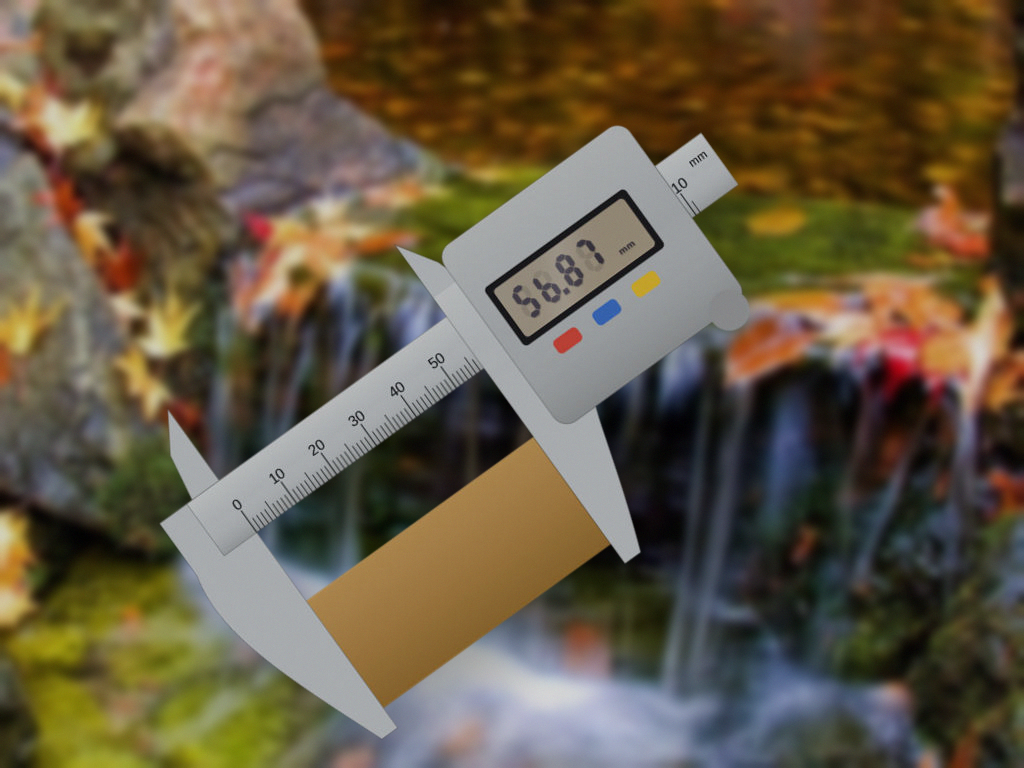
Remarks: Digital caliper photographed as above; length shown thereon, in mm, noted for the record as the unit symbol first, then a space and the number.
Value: mm 56.87
